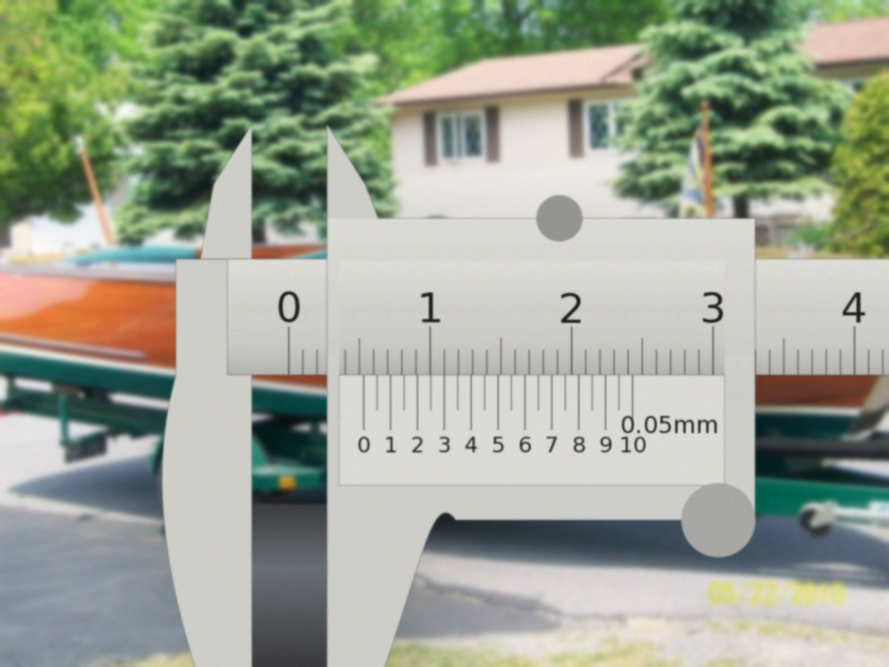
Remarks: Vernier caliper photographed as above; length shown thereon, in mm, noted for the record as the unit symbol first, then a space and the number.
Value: mm 5.3
